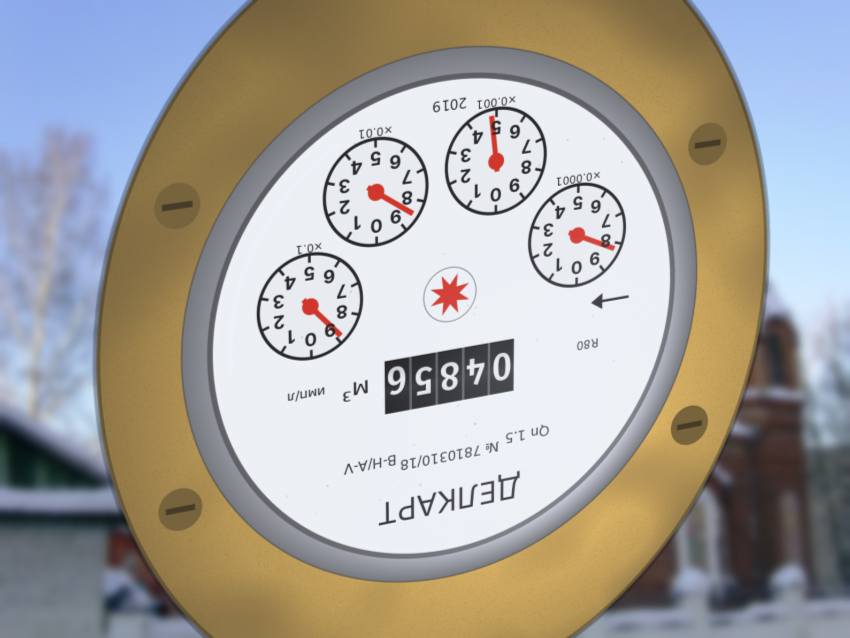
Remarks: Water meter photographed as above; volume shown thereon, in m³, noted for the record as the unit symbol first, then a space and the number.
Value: m³ 4855.8848
